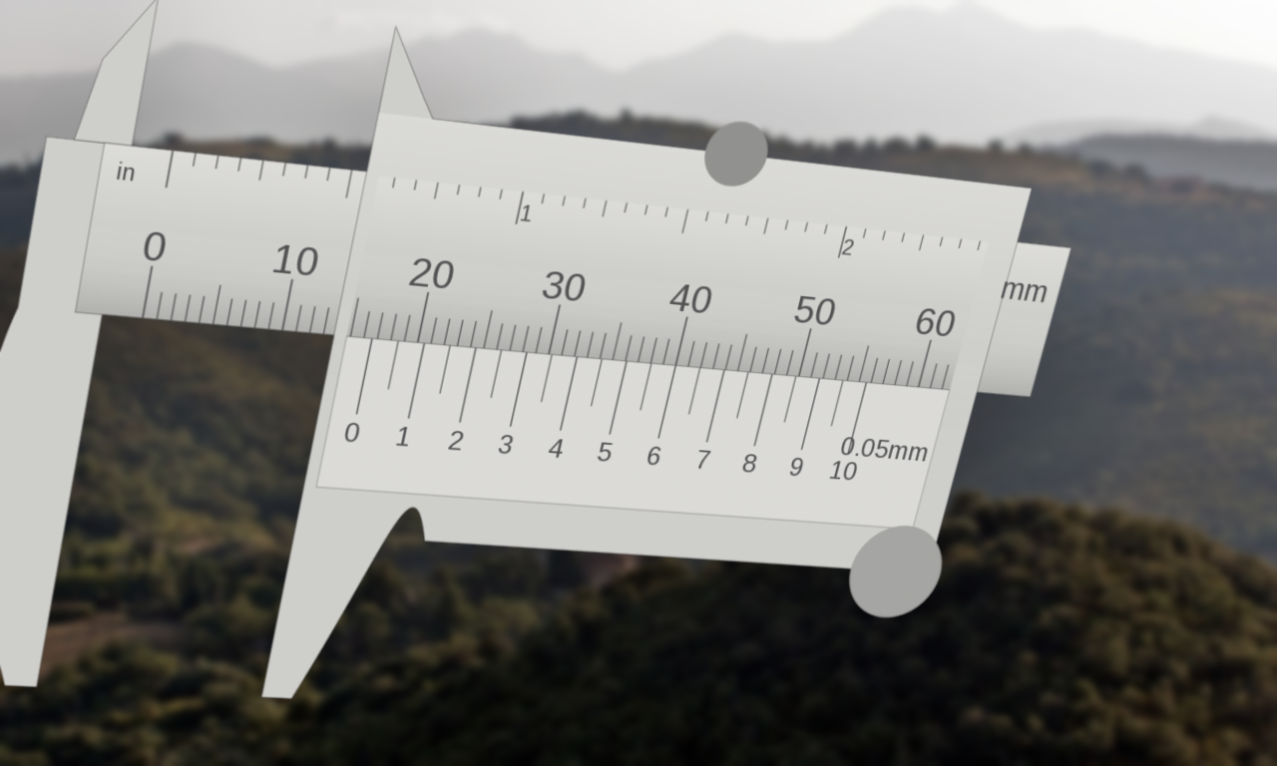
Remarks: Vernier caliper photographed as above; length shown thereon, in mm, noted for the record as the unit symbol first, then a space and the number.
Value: mm 16.6
